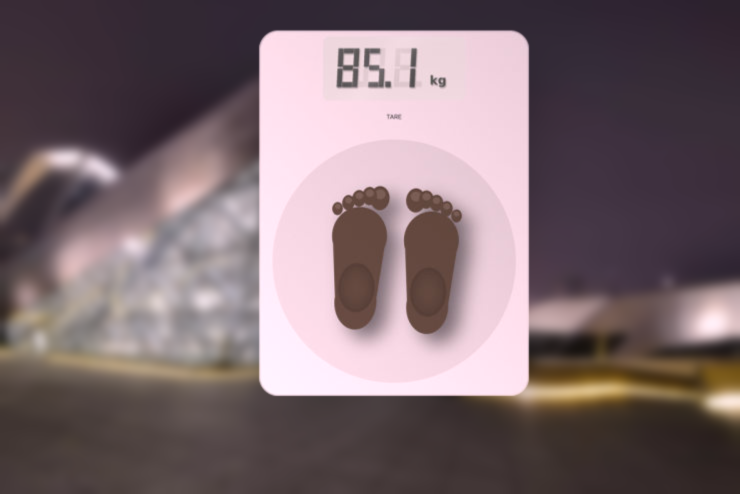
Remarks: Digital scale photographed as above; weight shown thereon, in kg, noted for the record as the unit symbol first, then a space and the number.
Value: kg 85.1
